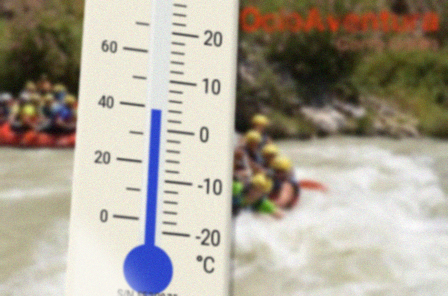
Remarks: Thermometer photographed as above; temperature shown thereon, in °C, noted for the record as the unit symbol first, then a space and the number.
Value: °C 4
